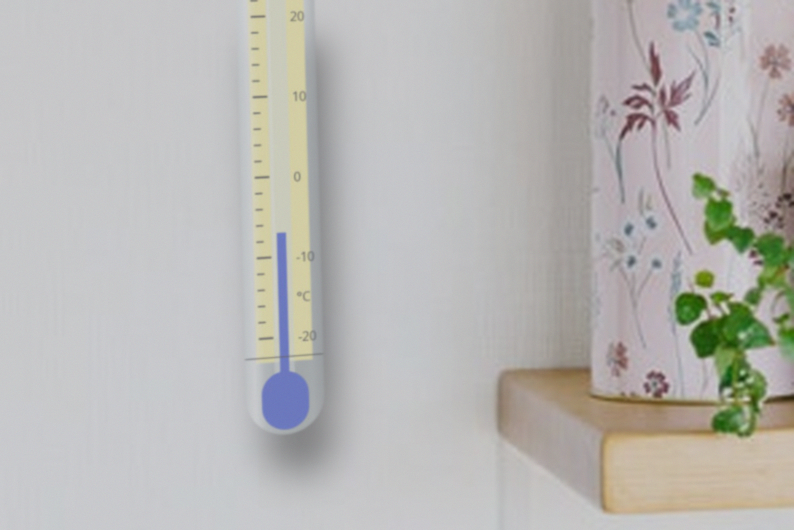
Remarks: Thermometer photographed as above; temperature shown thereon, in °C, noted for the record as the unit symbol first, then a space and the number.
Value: °C -7
